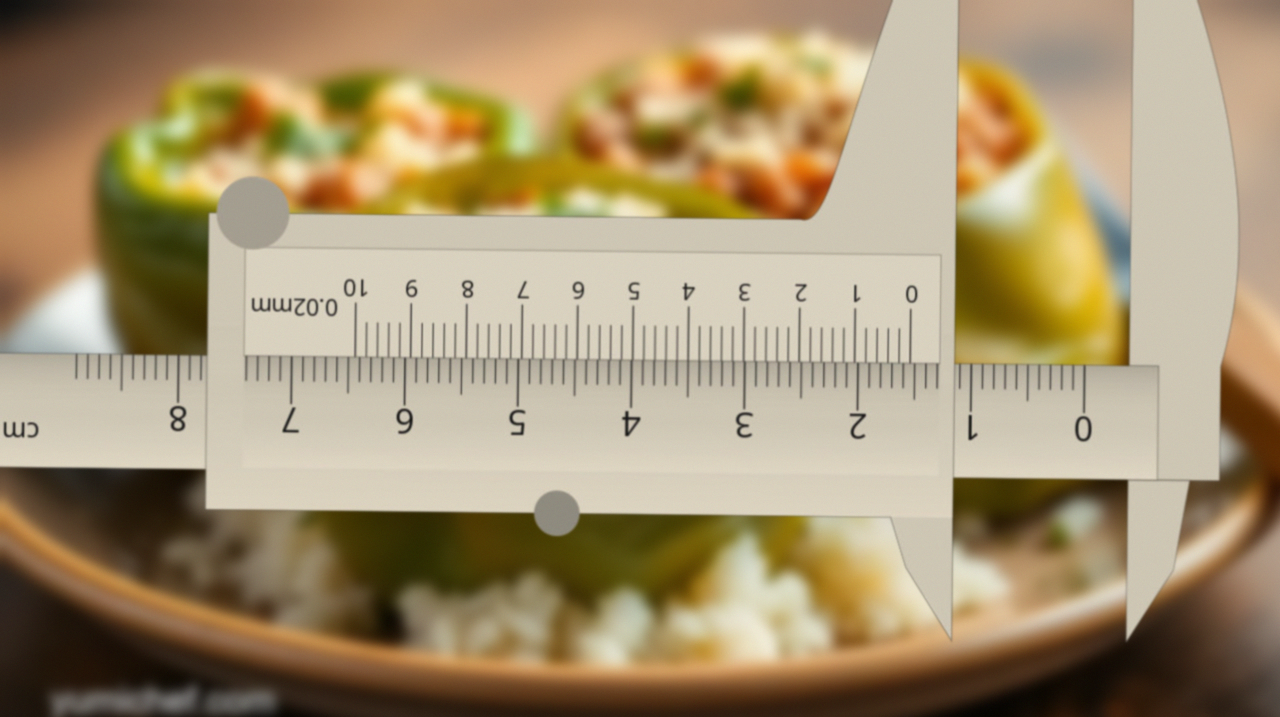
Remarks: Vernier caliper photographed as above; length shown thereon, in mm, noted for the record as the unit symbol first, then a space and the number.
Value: mm 15.4
